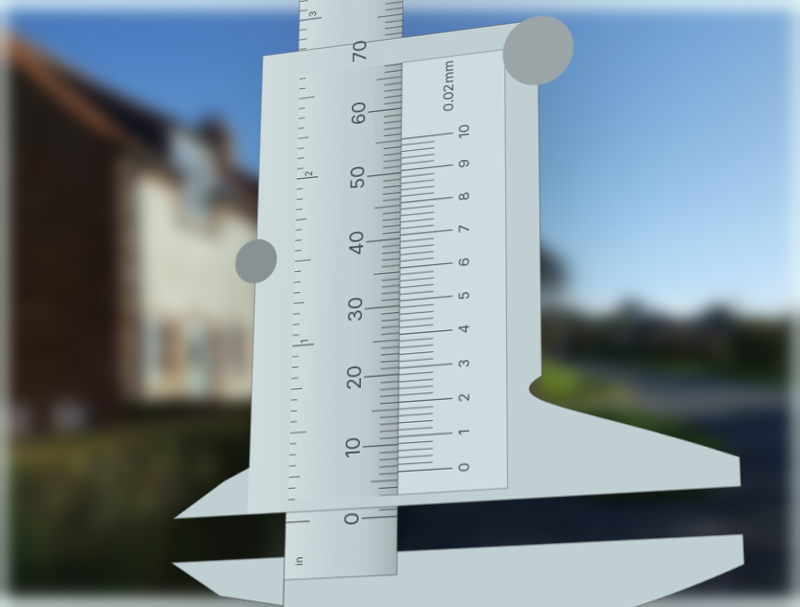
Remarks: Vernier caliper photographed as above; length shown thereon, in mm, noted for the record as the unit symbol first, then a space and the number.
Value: mm 6.2
